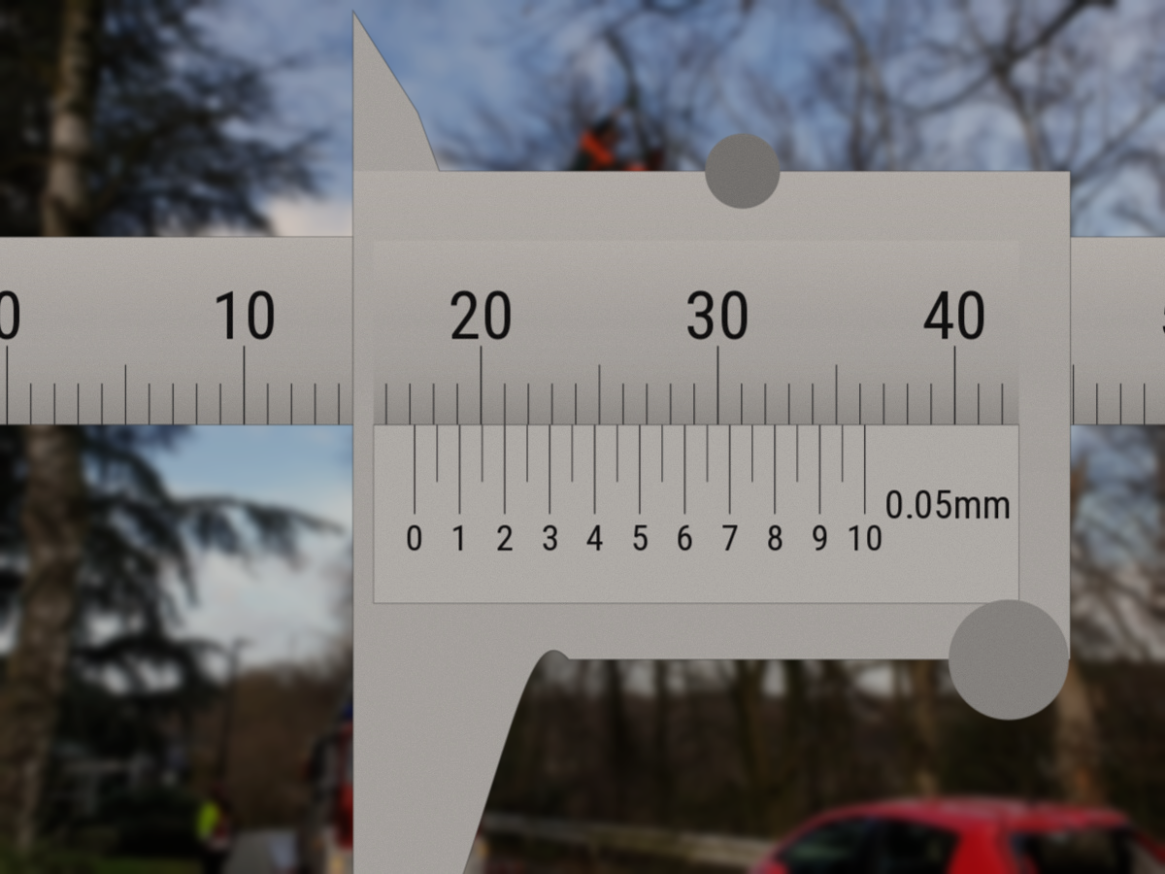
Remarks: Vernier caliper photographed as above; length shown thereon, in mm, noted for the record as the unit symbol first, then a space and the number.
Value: mm 17.20
